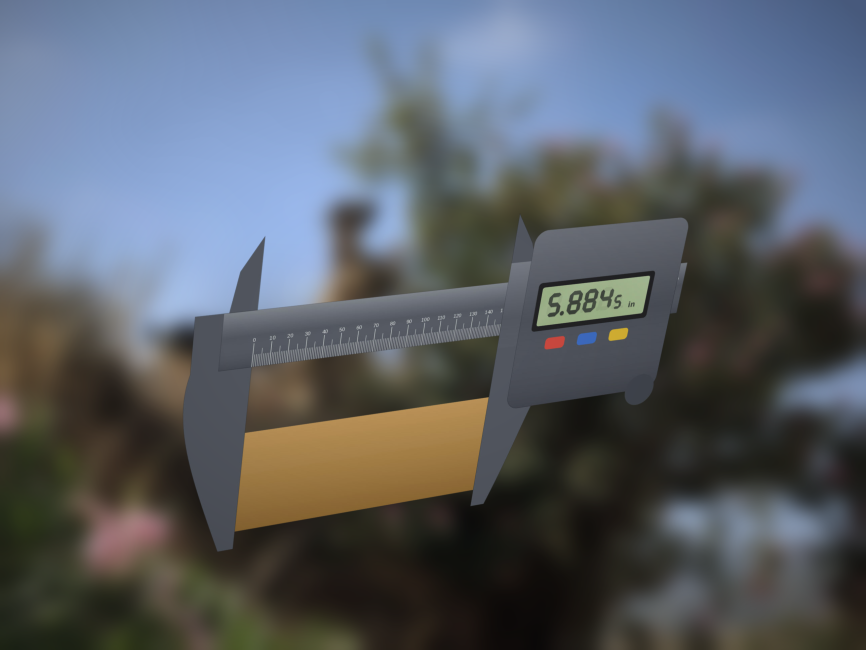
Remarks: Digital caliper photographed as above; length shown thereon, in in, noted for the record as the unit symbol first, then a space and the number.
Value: in 5.8845
